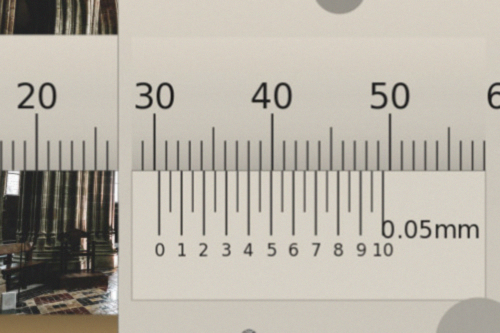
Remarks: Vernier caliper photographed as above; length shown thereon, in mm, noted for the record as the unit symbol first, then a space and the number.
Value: mm 30.4
